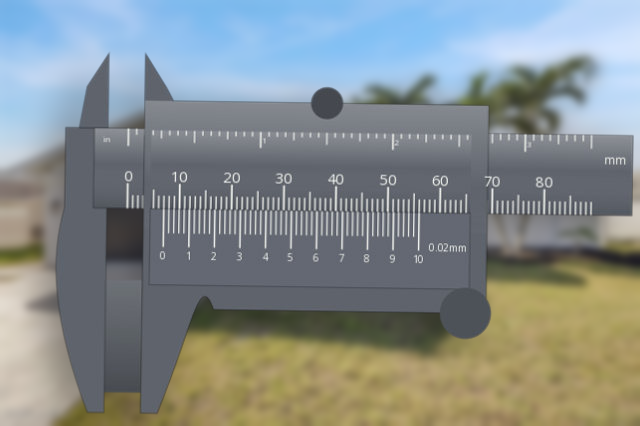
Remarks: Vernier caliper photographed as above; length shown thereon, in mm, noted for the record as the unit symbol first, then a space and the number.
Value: mm 7.0
